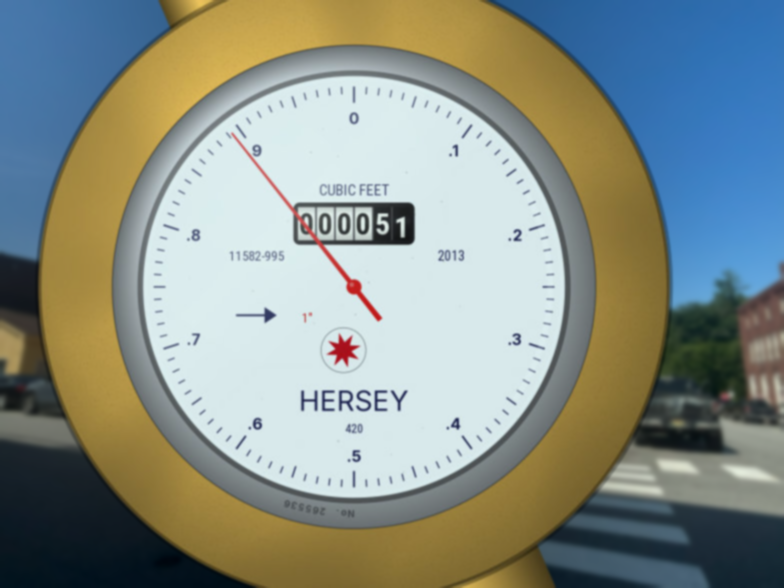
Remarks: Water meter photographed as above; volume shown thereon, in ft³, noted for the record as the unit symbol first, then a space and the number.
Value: ft³ 50.89
